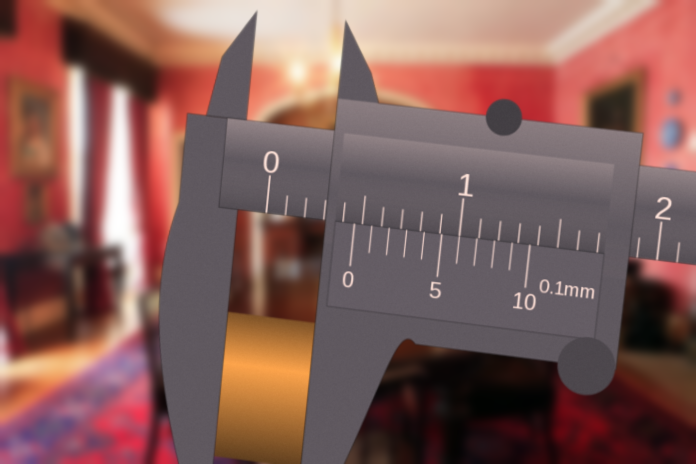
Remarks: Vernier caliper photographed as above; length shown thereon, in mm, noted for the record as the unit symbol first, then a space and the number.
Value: mm 4.6
